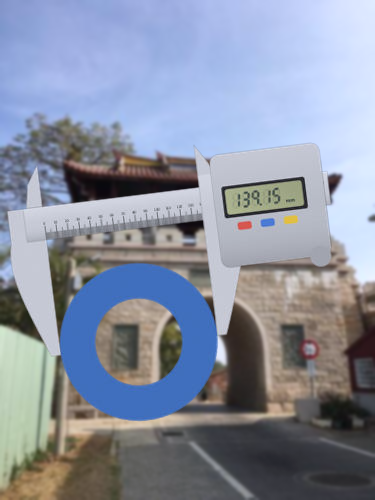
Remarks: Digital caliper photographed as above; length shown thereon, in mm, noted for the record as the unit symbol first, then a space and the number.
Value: mm 139.15
